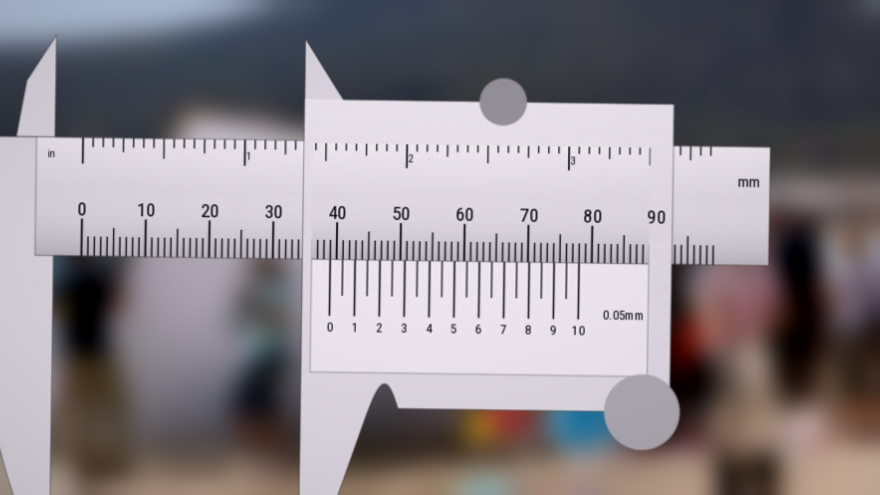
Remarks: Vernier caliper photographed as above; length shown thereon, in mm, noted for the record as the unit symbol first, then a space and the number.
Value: mm 39.0
